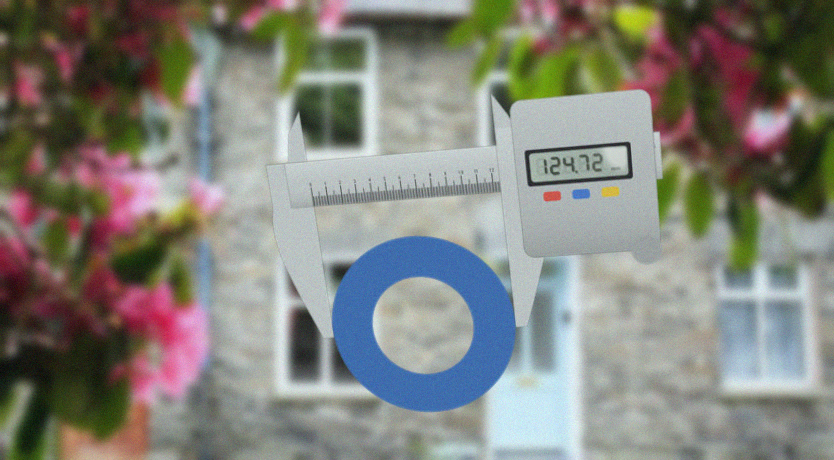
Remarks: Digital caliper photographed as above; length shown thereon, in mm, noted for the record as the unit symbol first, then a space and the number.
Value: mm 124.72
